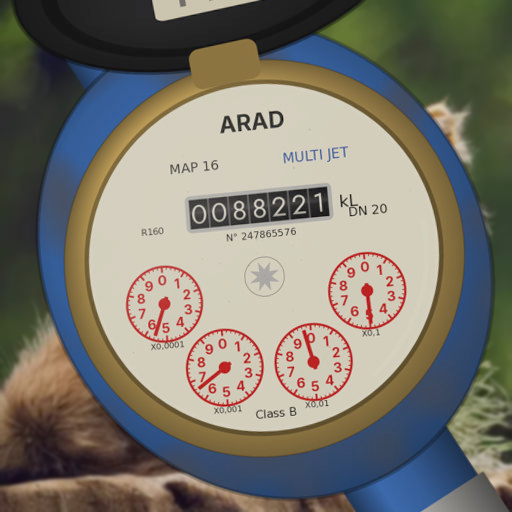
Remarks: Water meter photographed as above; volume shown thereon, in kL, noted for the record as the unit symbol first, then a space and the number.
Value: kL 88221.4965
